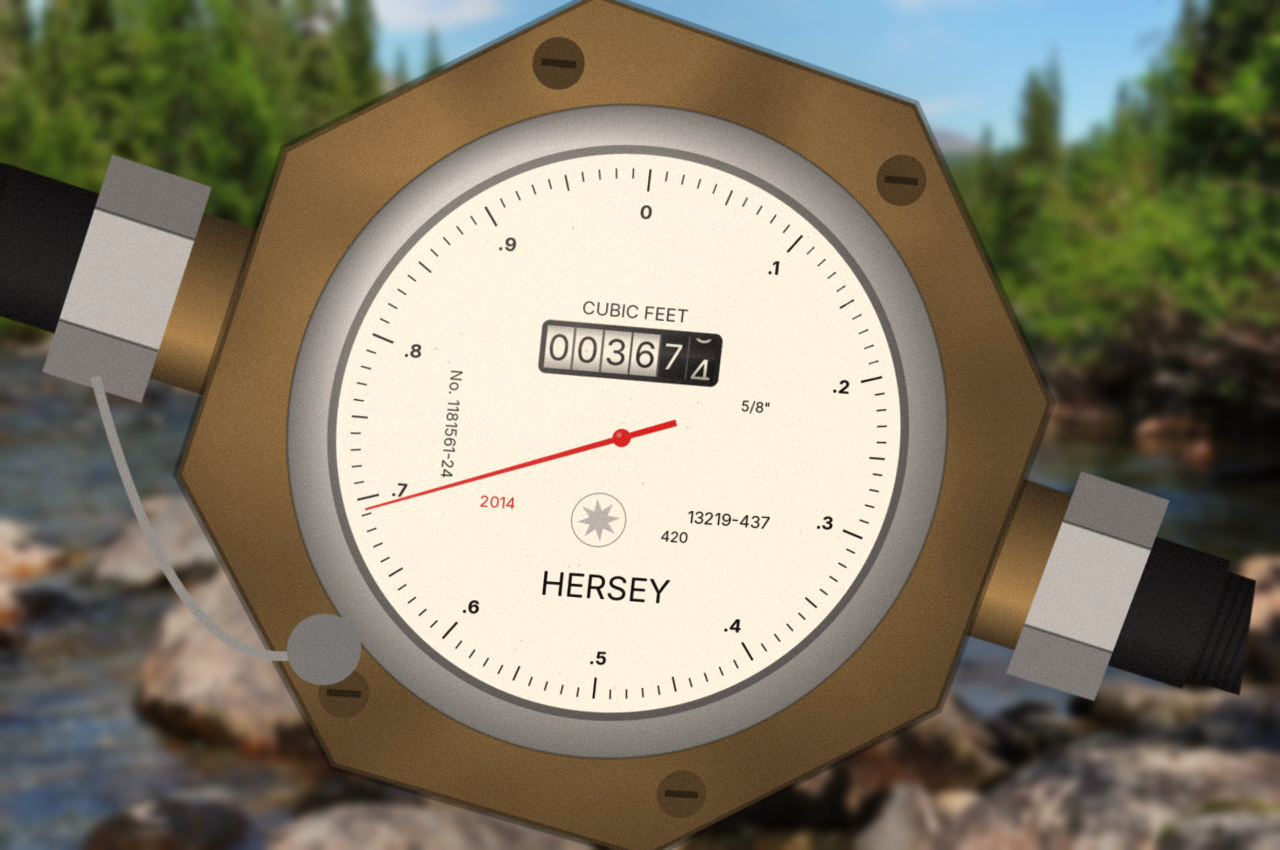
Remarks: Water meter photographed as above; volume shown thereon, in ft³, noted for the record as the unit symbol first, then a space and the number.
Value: ft³ 3673.69
